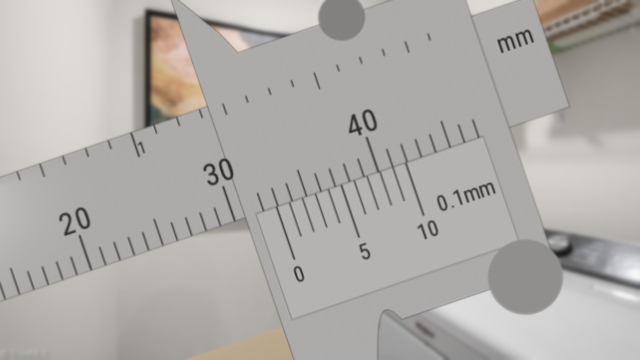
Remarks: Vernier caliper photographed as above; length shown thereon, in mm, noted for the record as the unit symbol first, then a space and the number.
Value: mm 32.9
